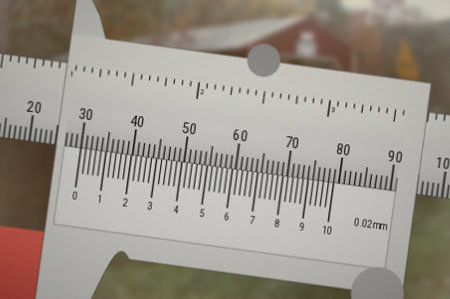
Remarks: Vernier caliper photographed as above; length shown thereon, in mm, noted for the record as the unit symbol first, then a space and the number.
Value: mm 30.0
